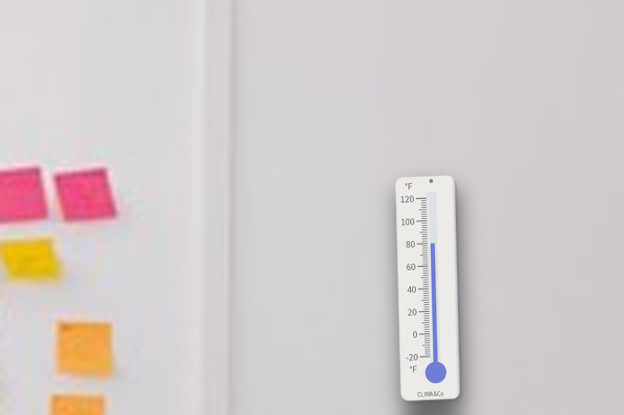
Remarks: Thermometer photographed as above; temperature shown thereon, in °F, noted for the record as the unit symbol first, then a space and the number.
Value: °F 80
